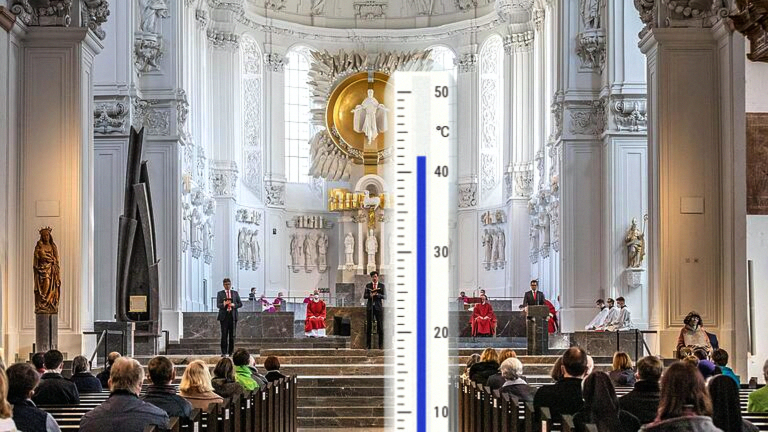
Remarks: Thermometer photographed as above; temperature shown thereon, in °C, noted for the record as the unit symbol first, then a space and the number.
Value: °C 42
